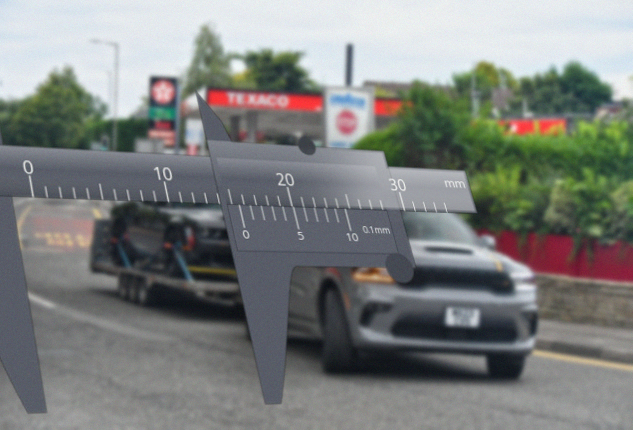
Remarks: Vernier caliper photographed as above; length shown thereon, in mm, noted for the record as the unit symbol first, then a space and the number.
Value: mm 15.6
